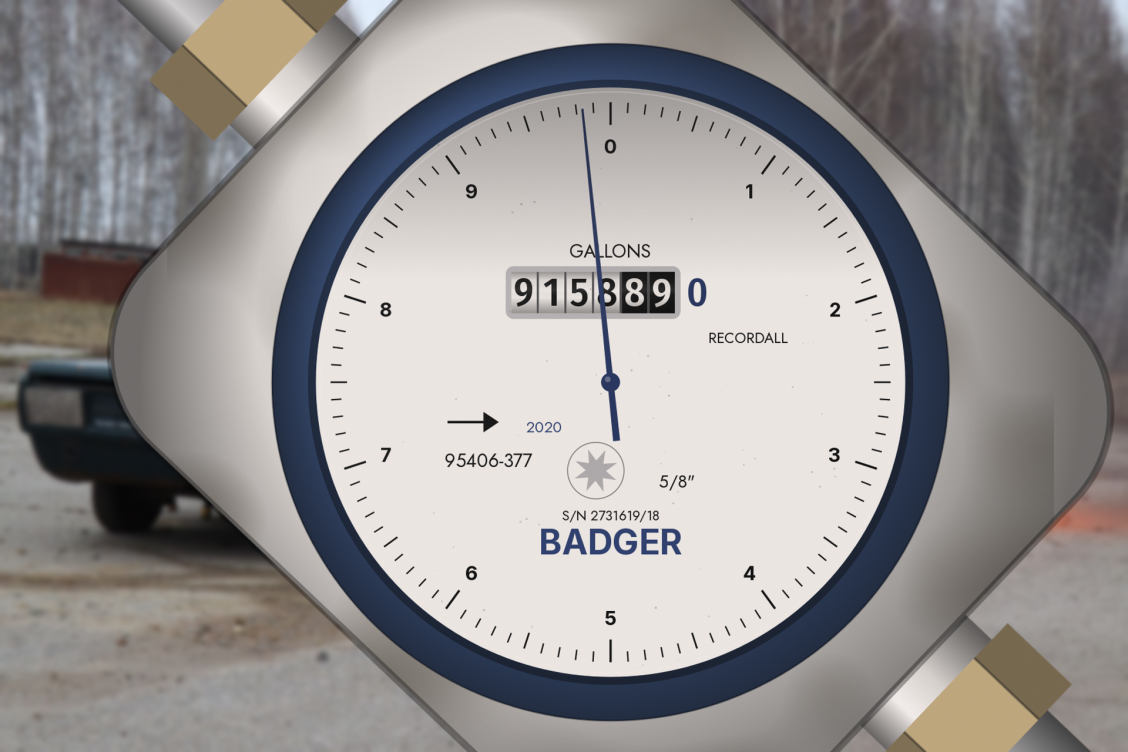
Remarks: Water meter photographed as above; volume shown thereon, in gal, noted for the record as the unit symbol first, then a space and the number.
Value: gal 9158889.8
